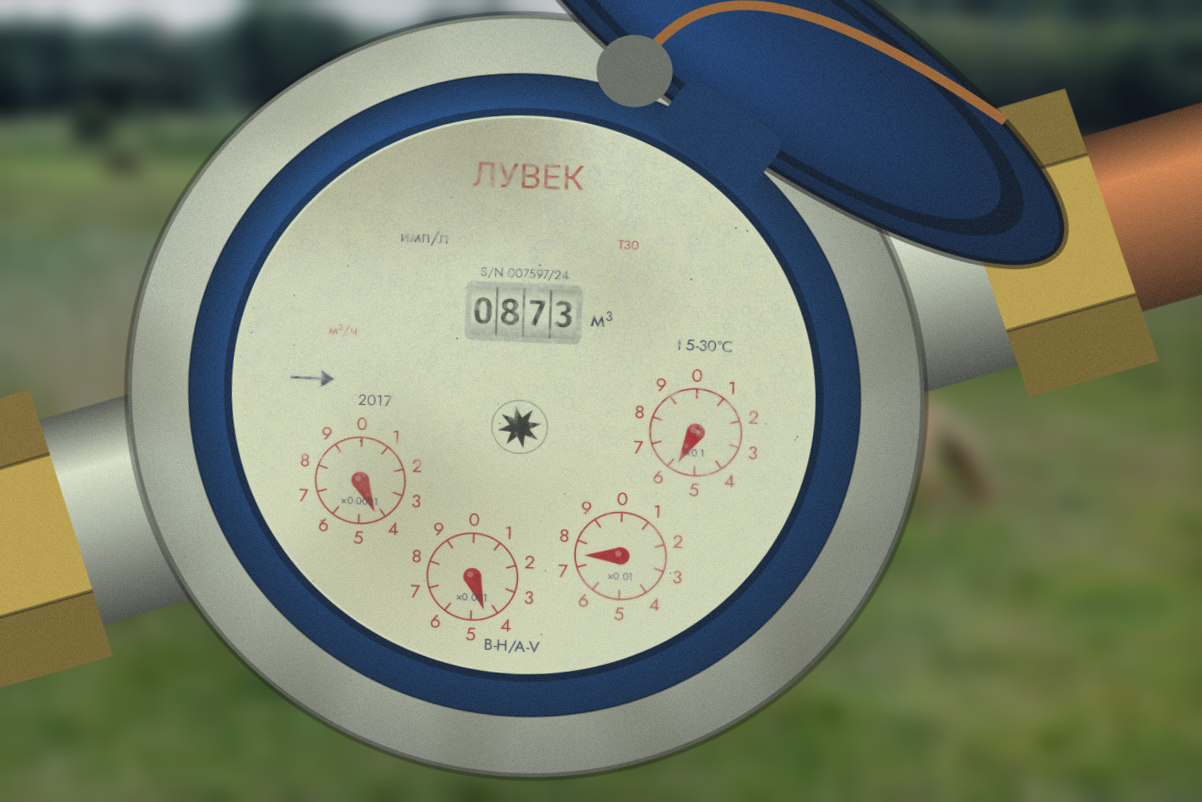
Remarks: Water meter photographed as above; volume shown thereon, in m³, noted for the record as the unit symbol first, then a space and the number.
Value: m³ 873.5744
